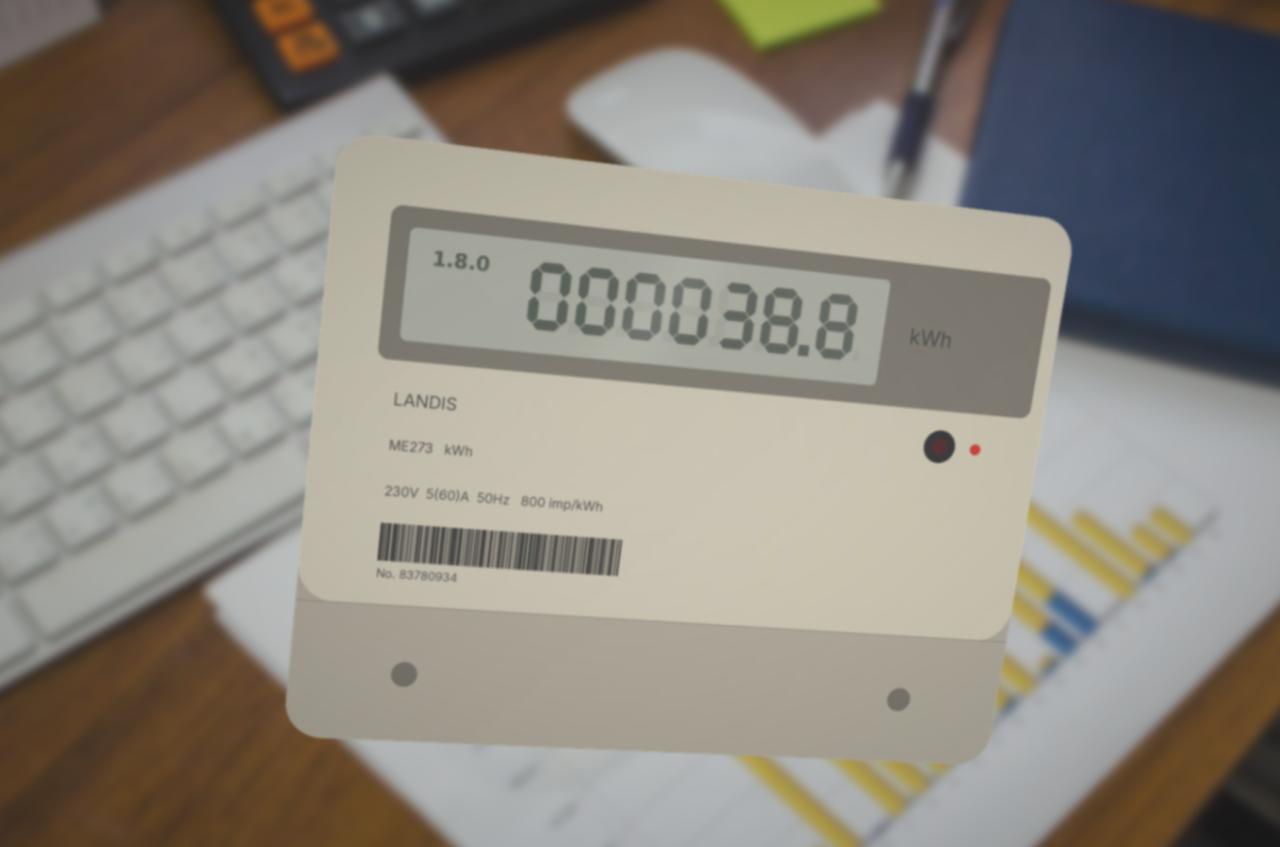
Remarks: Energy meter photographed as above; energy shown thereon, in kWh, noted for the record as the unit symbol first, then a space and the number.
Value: kWh 38.8
